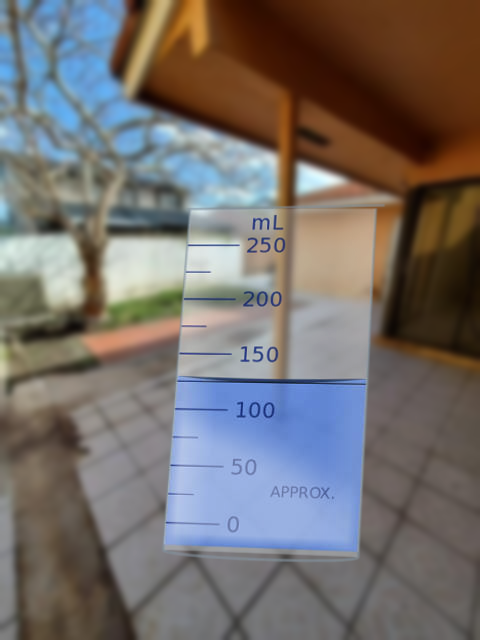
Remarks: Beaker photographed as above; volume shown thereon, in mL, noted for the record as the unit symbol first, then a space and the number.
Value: mL 125
